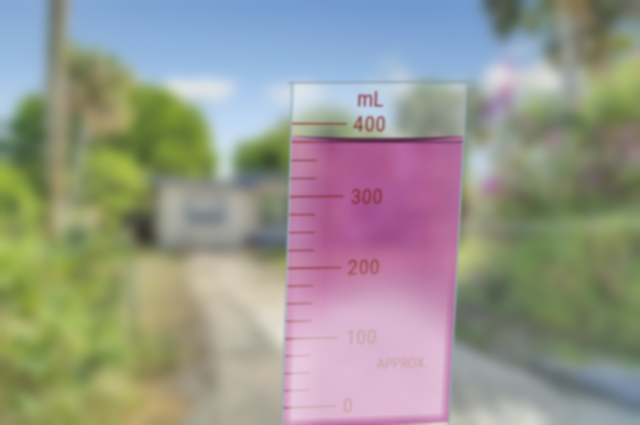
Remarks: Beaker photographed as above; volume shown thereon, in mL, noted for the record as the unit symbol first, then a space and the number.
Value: mL 375
